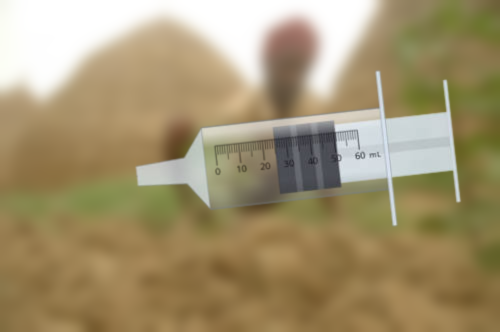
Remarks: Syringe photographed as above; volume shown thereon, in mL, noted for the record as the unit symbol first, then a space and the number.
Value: mL 25
